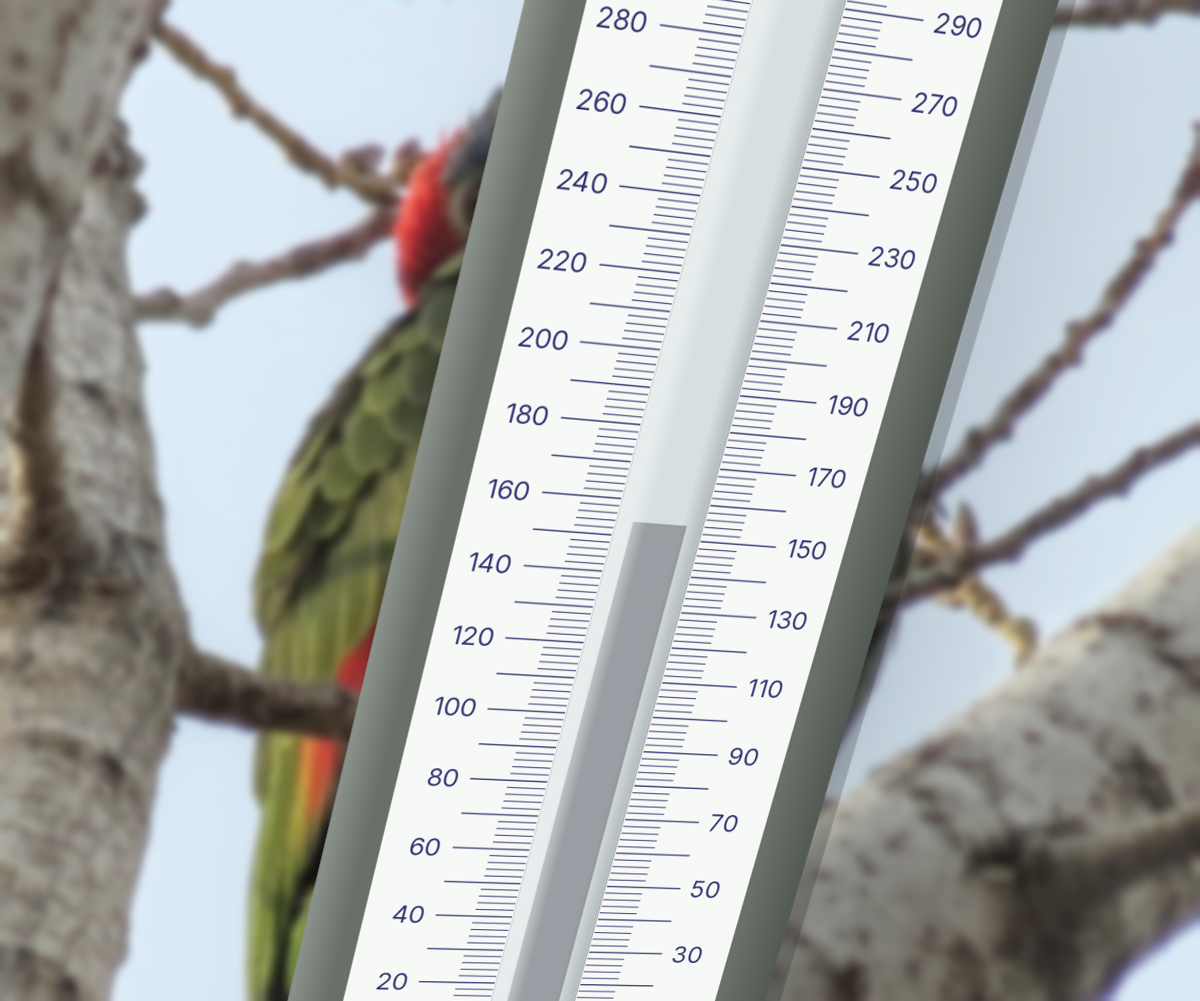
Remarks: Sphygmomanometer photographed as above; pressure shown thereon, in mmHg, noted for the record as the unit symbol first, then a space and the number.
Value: mmHg 154
